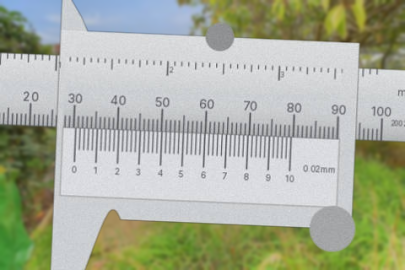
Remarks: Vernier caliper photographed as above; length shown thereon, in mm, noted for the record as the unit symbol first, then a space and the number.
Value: mm 30.5
